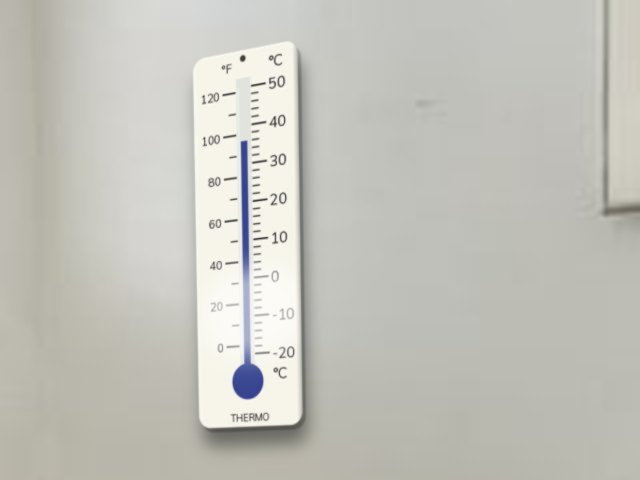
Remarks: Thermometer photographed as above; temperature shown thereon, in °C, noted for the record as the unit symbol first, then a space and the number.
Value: °C 36
